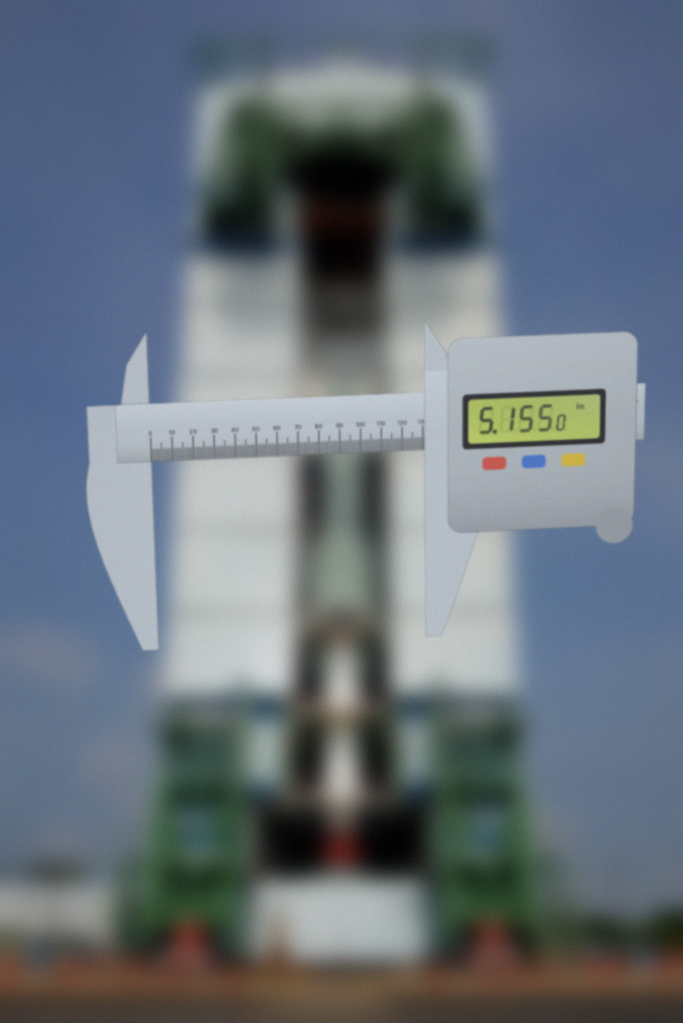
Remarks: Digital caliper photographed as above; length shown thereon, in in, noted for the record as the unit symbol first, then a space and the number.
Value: in 5.1550
